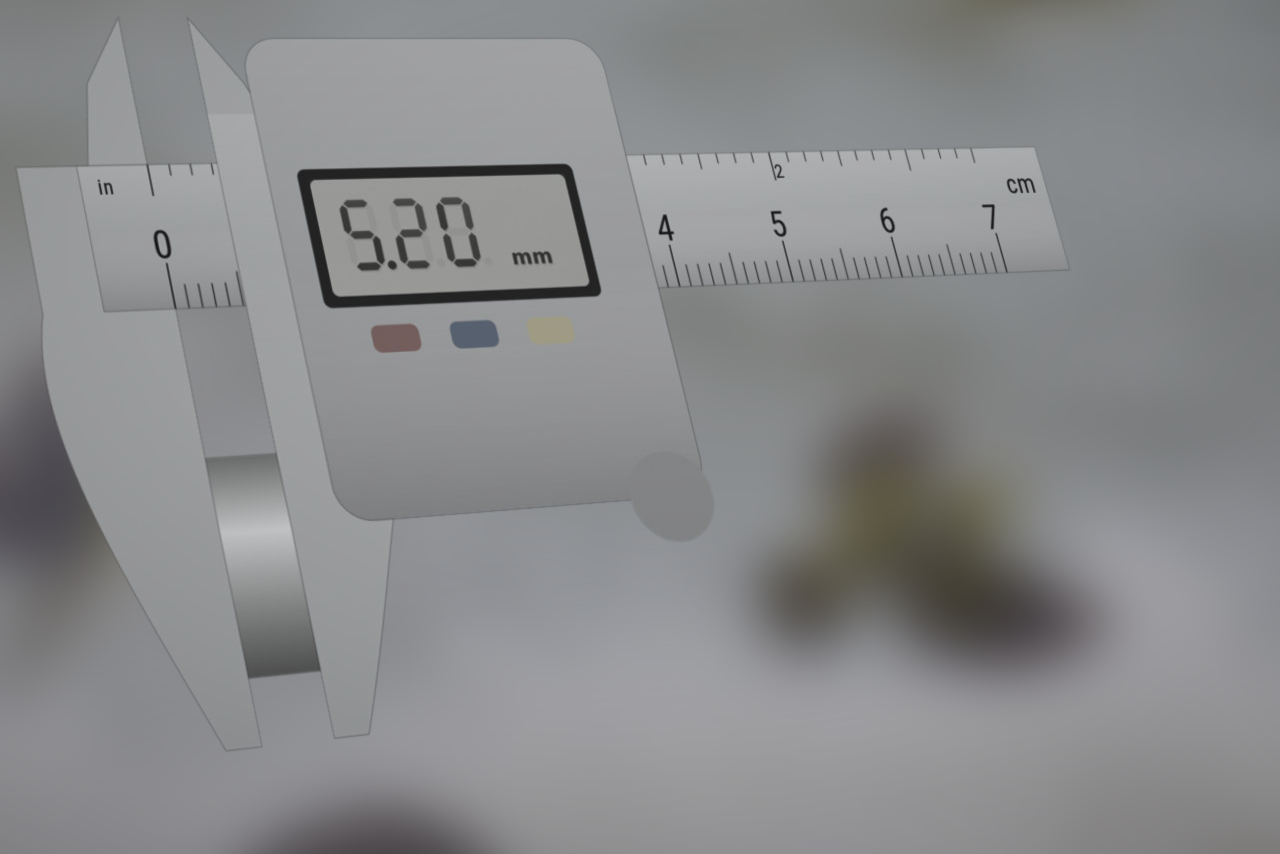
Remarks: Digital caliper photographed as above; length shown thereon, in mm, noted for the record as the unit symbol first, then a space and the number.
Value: mm 5.20
